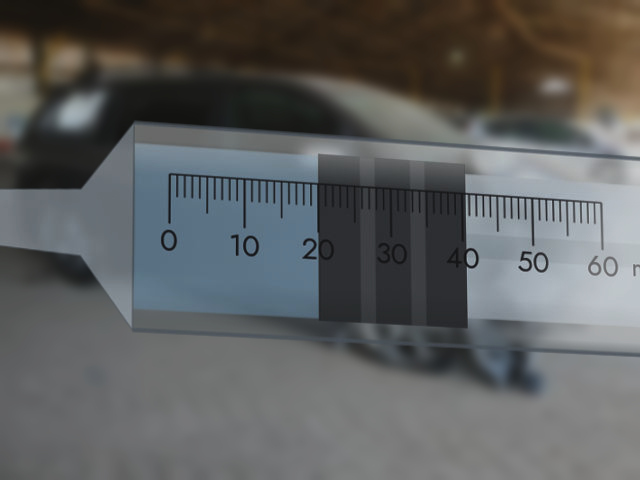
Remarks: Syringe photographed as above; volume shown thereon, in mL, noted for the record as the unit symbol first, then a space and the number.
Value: mL 20
